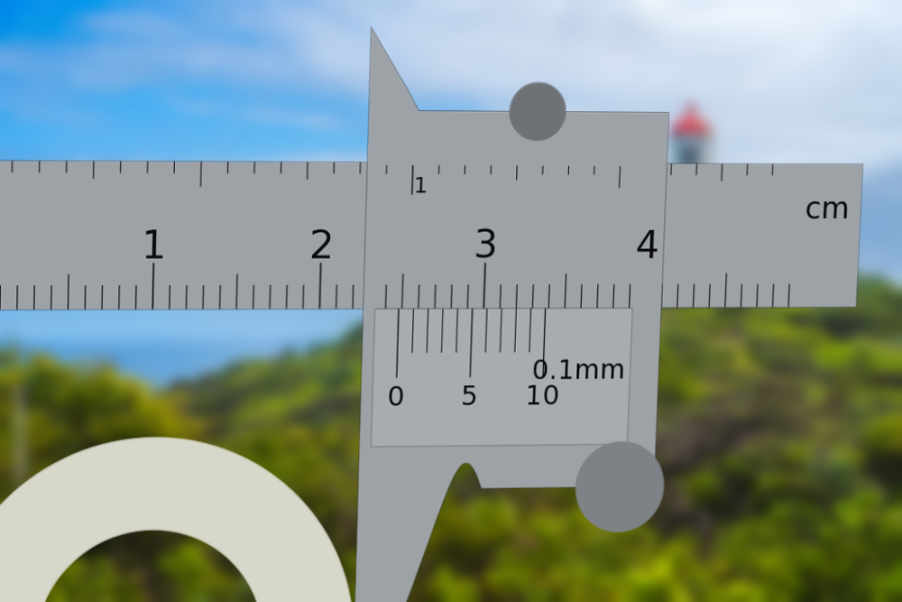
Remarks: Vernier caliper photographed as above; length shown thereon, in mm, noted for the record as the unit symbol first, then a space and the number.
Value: mm 24.8
